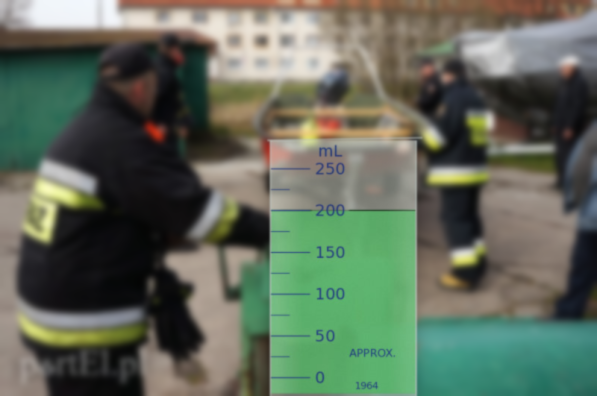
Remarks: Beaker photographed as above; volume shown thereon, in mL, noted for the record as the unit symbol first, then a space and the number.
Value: mL 200
